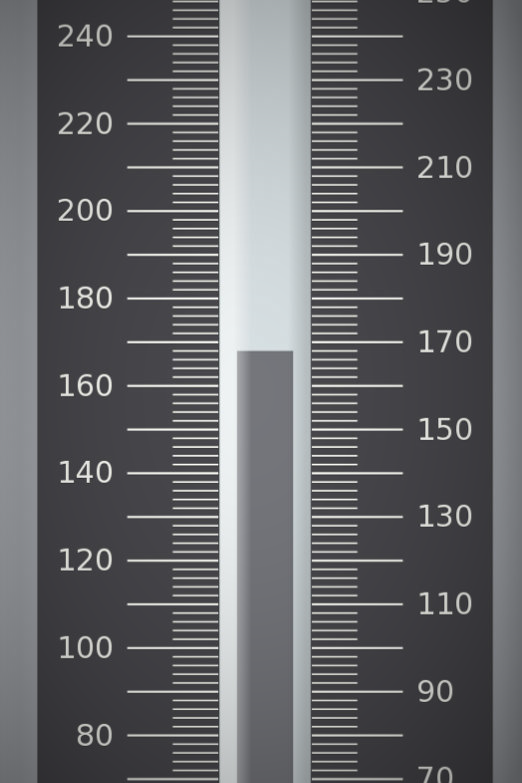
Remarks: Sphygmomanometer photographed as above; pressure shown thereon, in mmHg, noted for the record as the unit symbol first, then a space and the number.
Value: mmHg 168
